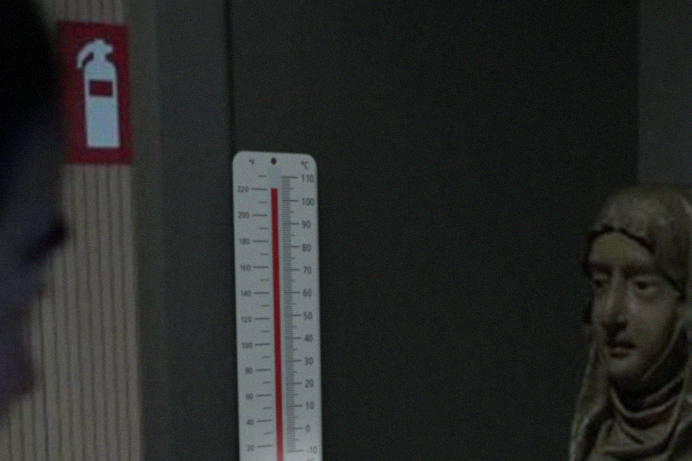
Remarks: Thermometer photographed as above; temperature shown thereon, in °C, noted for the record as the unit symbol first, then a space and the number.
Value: °C 105
